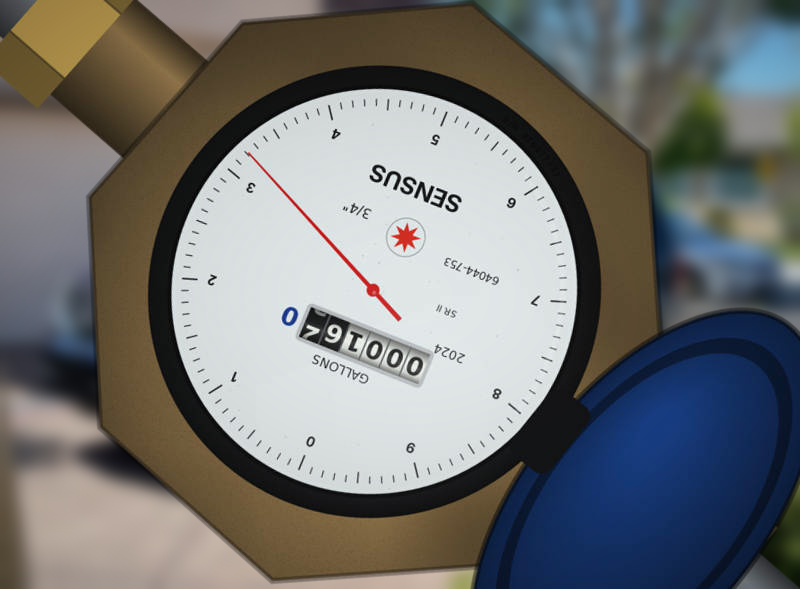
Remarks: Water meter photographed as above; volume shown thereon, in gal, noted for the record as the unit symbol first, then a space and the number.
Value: gal 1623.2
